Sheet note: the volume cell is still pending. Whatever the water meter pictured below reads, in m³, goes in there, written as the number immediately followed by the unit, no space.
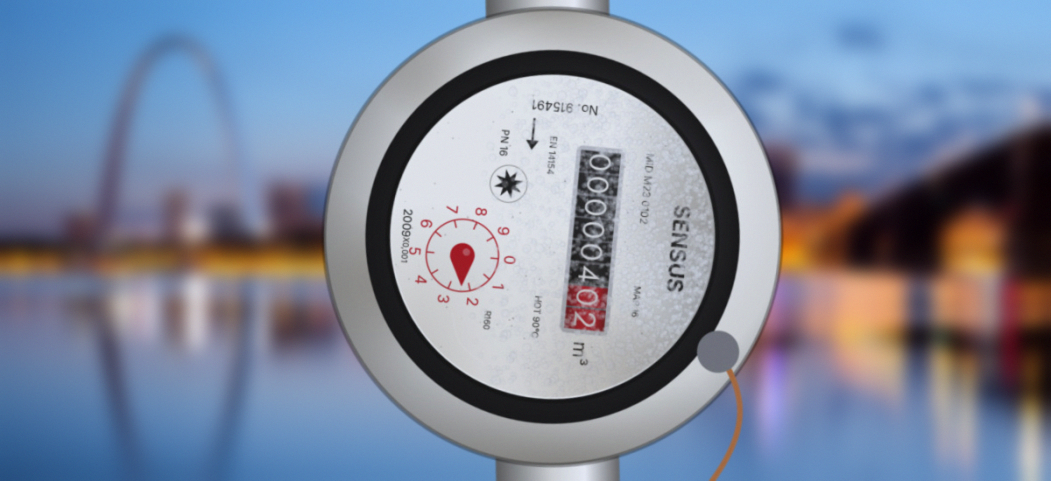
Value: 4.022m³
